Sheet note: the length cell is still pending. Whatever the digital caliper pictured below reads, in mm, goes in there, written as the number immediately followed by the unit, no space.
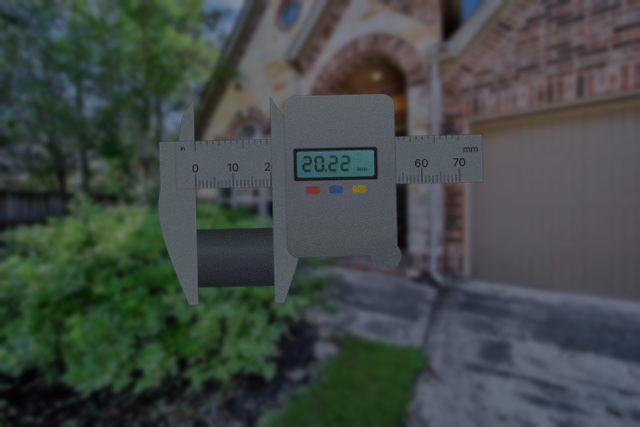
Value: 20.22mm
